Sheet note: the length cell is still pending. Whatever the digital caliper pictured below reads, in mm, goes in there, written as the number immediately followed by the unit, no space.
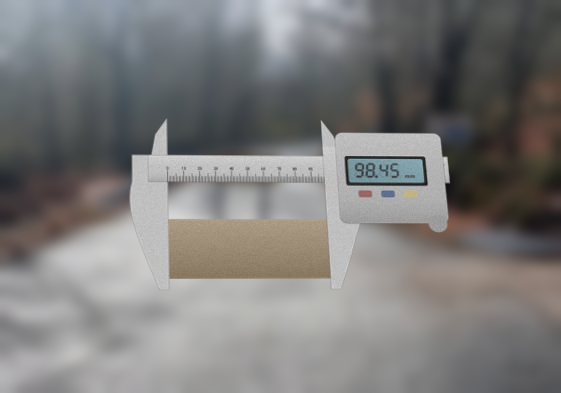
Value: 98.45mm
